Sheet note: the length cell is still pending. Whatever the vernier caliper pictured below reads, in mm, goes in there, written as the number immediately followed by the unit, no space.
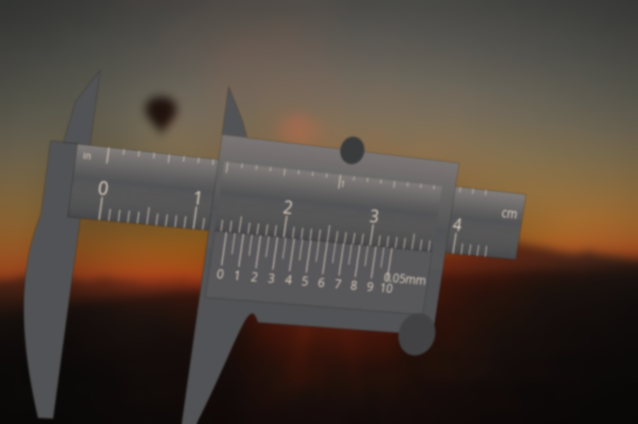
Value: 13.6mm
